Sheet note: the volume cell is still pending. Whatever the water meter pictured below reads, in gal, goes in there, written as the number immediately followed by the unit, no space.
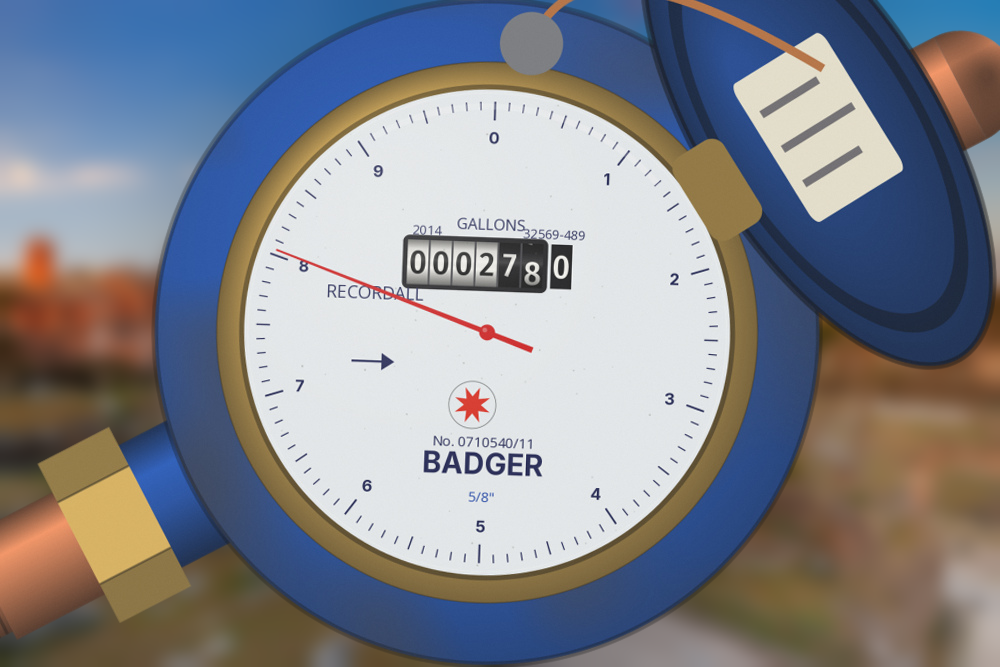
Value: 2778.0gal
